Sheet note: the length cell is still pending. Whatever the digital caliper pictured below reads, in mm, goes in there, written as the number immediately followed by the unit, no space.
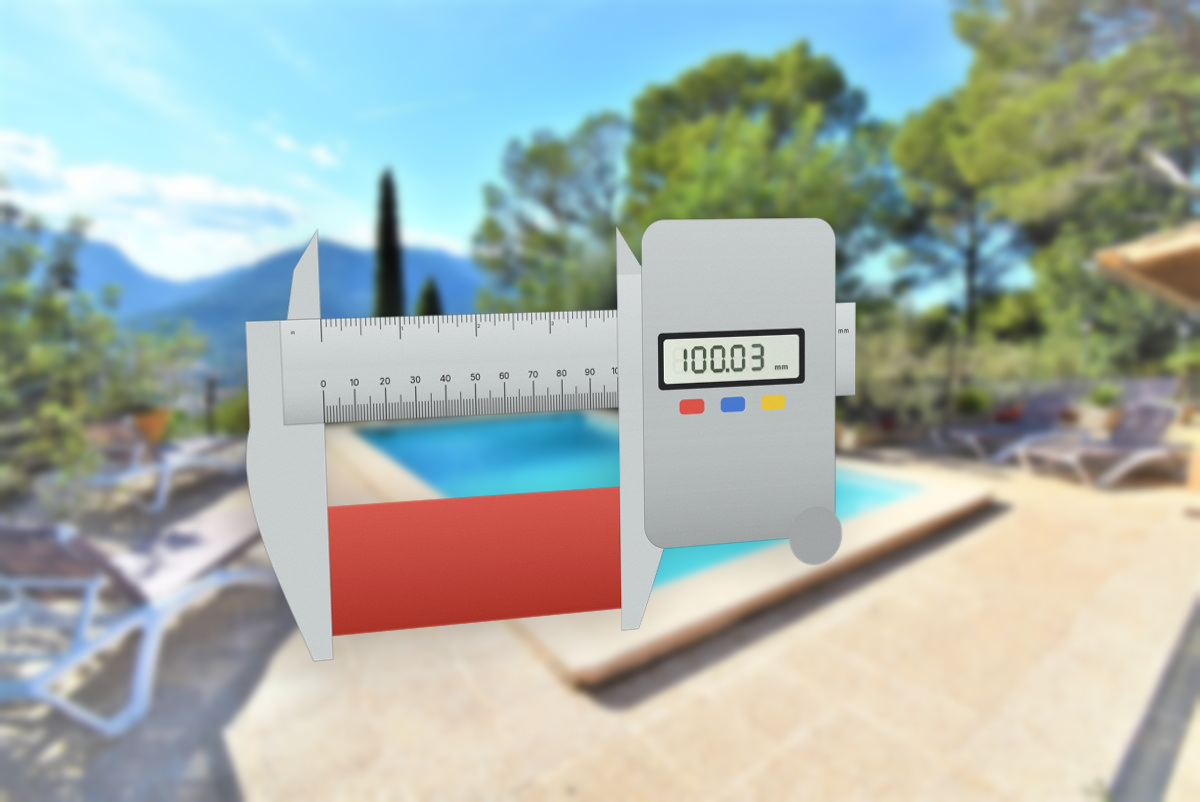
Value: 100.03mm
